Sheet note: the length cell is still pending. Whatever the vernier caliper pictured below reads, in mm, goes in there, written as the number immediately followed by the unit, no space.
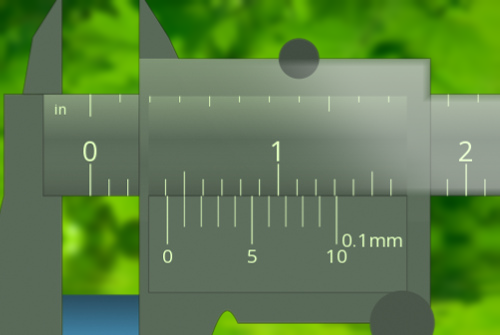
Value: 4.1mm
